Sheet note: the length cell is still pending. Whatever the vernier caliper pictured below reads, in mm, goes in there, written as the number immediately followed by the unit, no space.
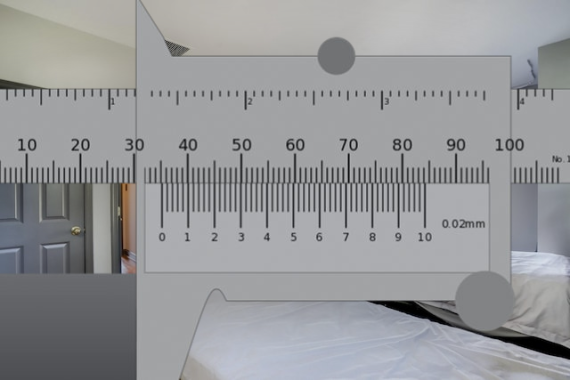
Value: 35.2mm
